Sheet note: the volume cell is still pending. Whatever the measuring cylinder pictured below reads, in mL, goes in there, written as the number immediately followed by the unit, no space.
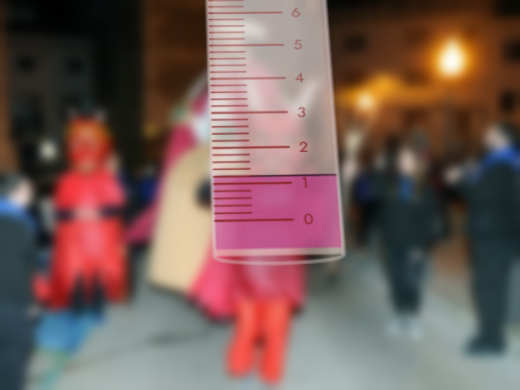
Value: 1.2mL
